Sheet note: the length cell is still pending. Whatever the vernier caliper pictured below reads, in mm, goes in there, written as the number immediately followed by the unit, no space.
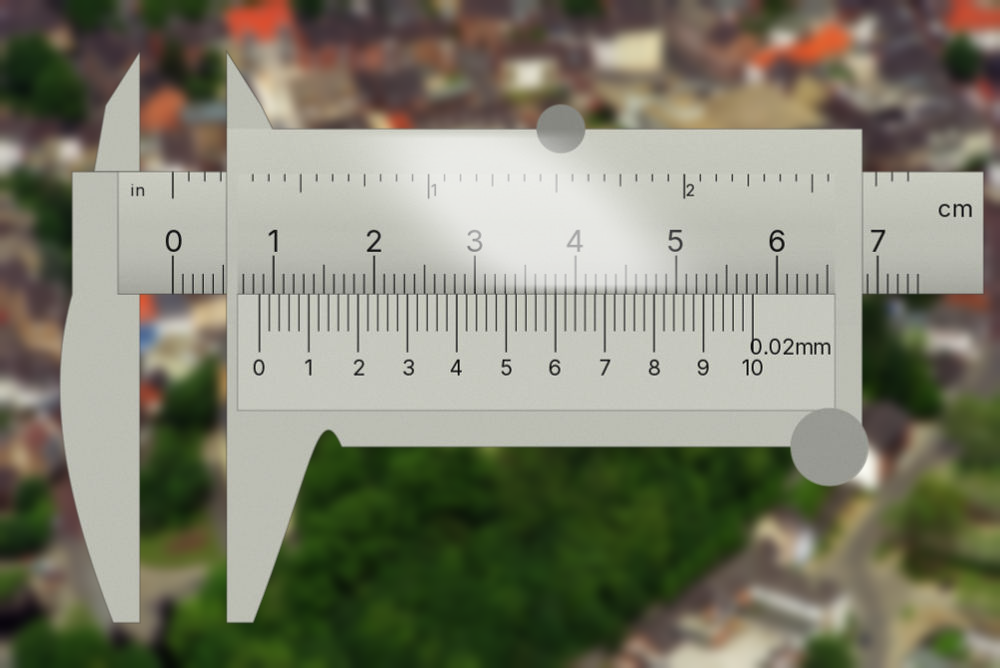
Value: 8.6mm
